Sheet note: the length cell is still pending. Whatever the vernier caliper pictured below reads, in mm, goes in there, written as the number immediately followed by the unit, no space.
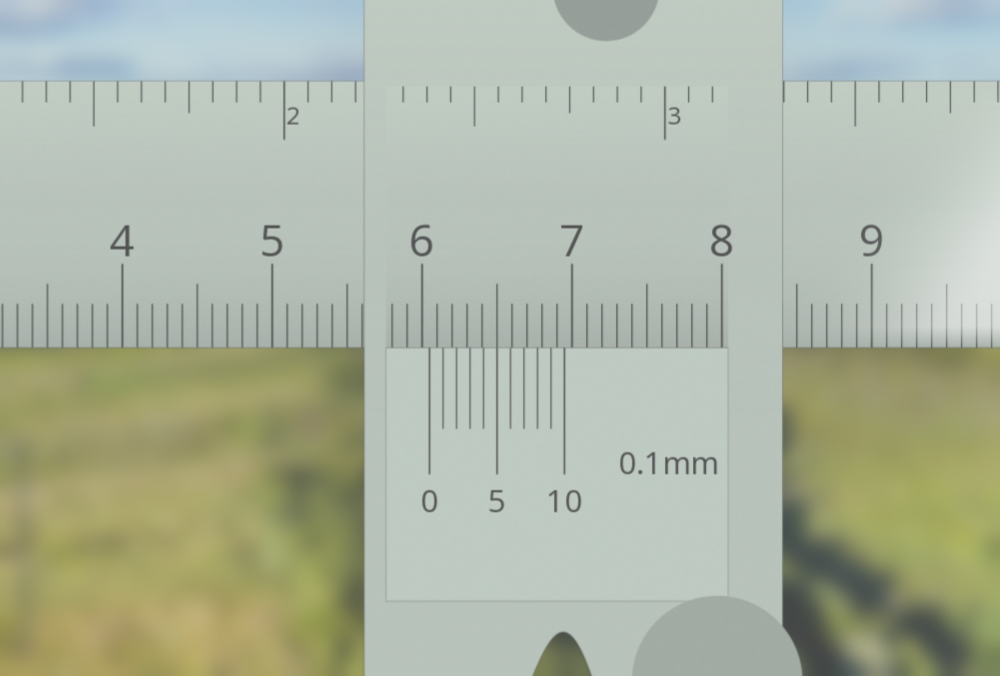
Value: 60.5mm
